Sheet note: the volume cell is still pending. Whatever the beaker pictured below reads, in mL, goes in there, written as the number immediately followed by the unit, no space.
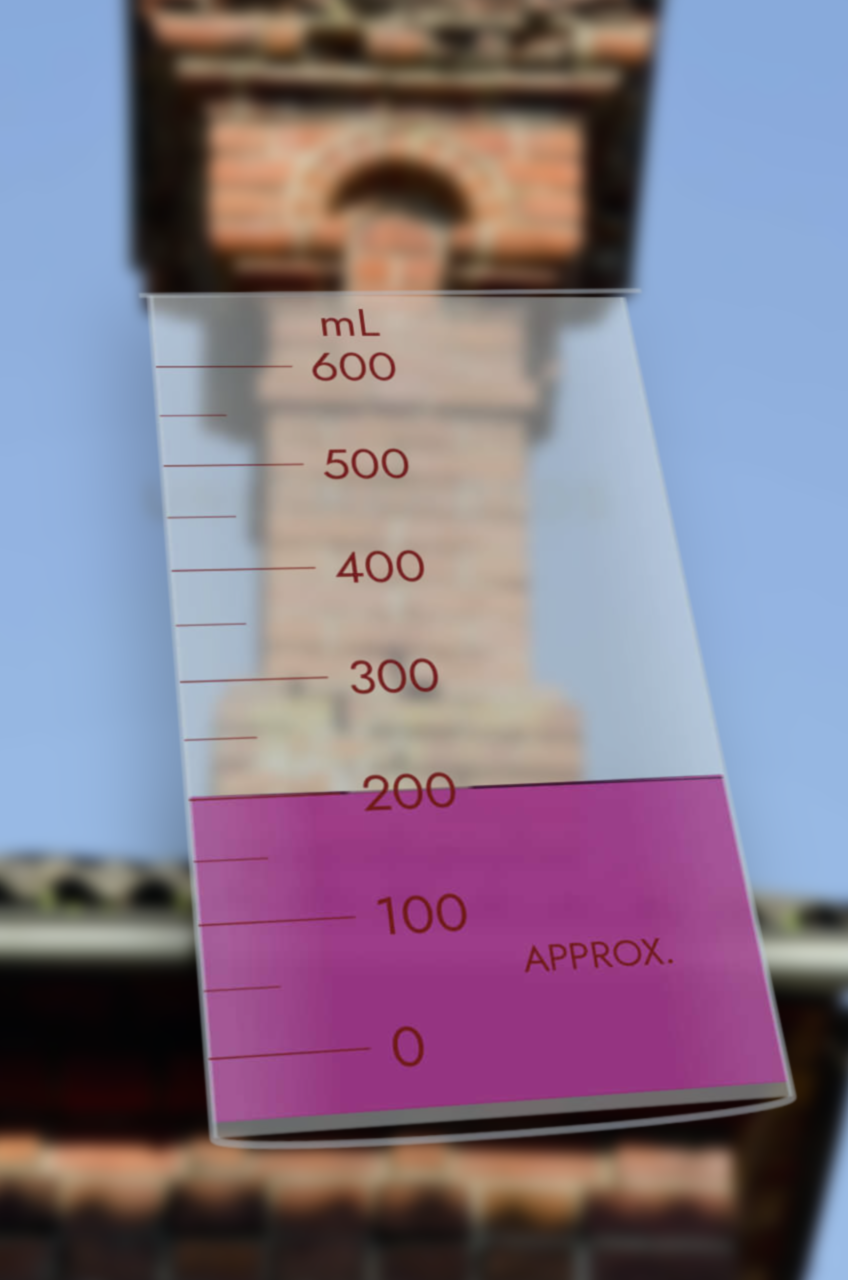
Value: 200mL
